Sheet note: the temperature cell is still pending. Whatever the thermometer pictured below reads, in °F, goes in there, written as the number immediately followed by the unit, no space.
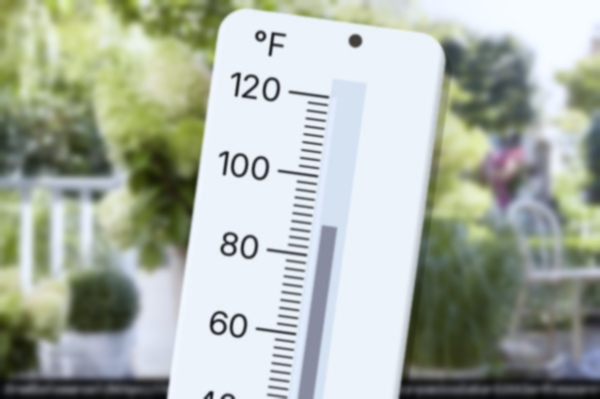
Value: 88°F
